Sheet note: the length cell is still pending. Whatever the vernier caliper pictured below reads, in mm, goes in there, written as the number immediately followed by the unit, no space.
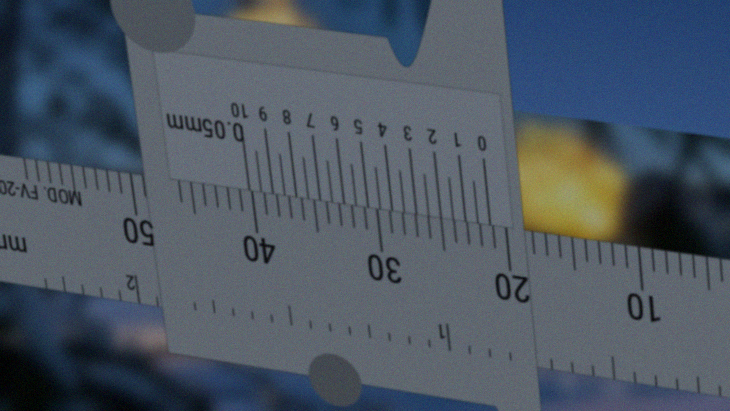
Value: 21.2mm
